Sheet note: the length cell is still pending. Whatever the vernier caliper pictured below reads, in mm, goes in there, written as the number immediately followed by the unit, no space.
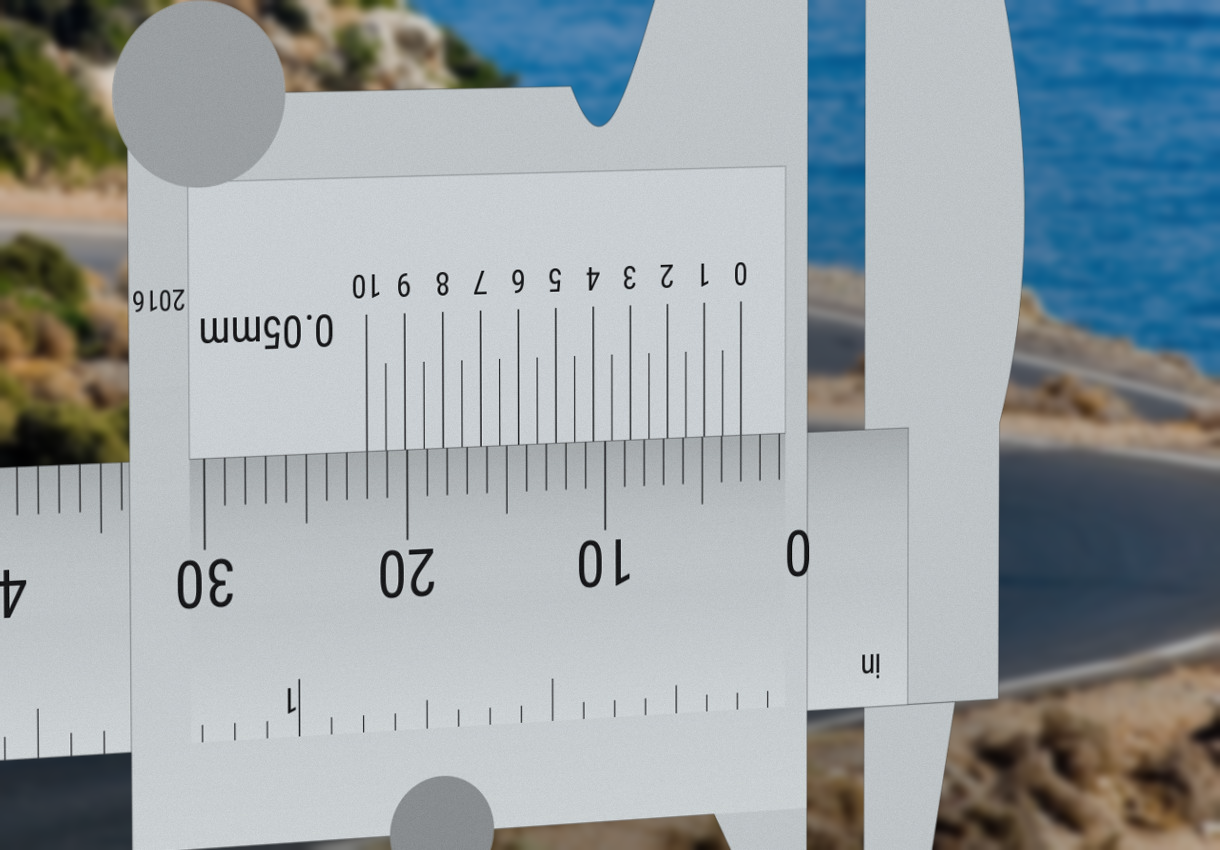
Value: 3.0mm
